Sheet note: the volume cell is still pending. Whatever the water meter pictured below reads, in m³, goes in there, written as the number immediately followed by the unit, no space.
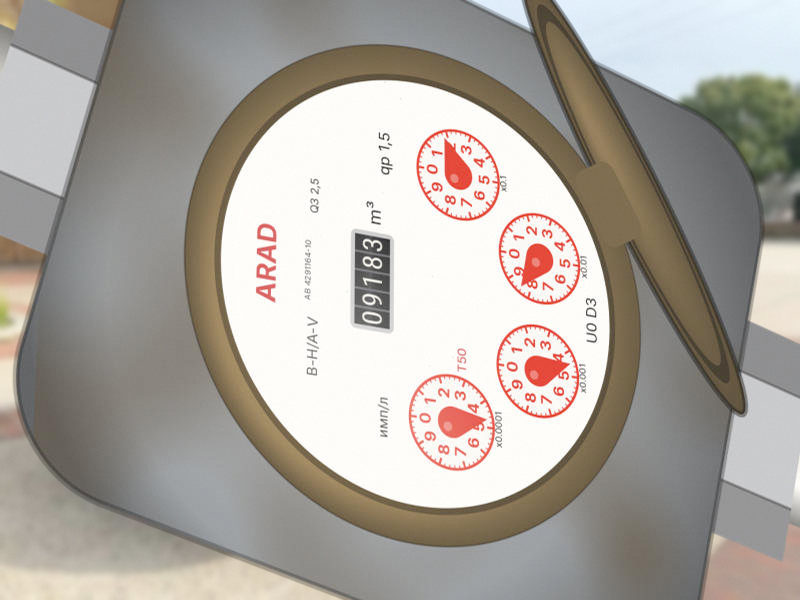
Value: 9183.1844m³
